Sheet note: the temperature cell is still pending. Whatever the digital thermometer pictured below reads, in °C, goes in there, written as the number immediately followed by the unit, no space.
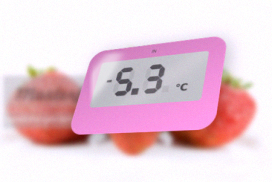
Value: -5.3°C
